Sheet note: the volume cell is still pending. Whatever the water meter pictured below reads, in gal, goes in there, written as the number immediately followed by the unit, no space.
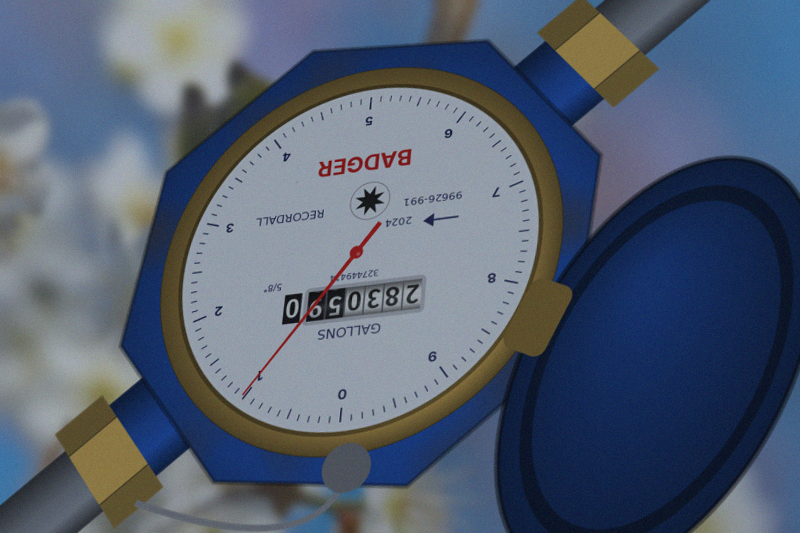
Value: 2830591.0gal
